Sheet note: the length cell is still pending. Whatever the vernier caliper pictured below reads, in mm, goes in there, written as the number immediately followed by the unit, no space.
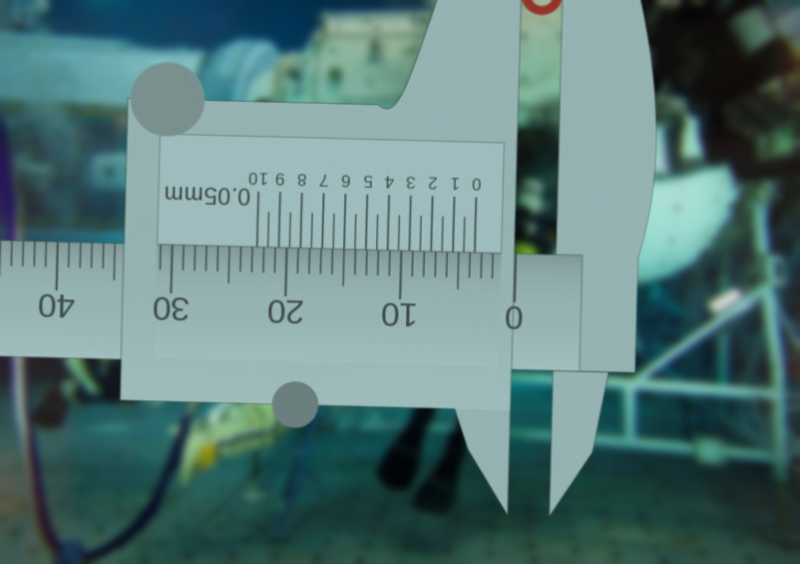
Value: 3.6mm
